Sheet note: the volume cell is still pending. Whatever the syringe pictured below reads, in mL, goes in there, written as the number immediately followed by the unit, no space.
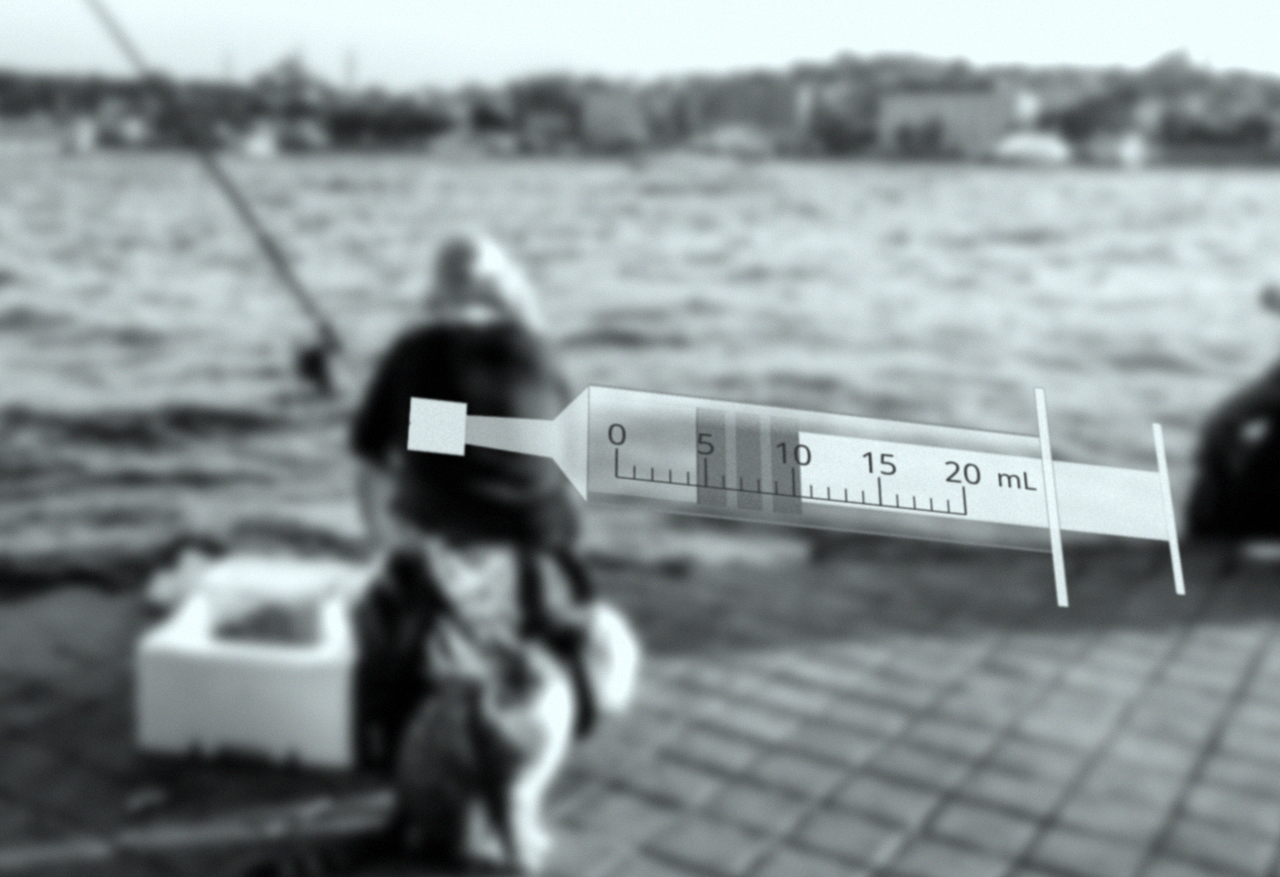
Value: 4.5mL
